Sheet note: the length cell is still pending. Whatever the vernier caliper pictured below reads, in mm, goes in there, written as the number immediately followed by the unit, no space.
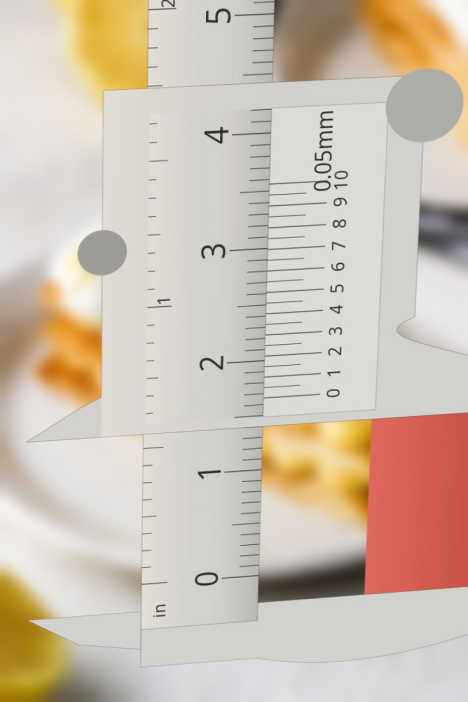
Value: 16.6mm
